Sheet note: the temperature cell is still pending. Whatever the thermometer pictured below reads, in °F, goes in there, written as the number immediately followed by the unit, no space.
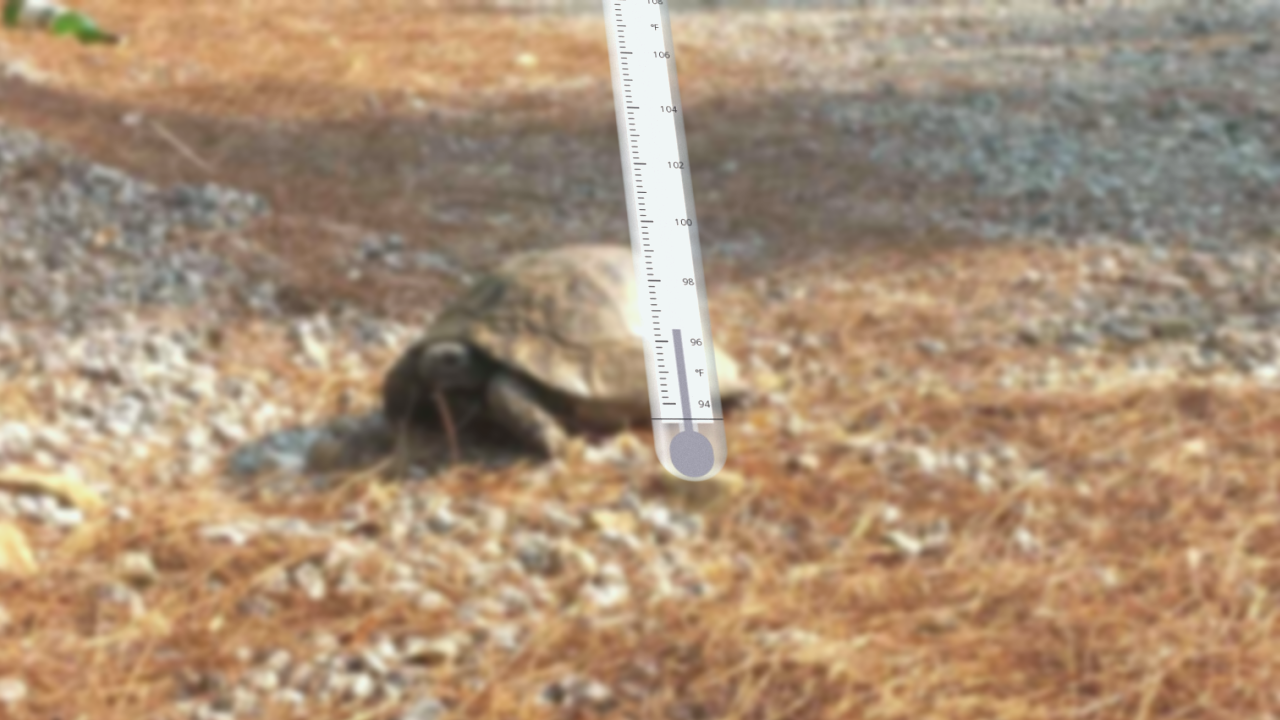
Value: 96.4°F
